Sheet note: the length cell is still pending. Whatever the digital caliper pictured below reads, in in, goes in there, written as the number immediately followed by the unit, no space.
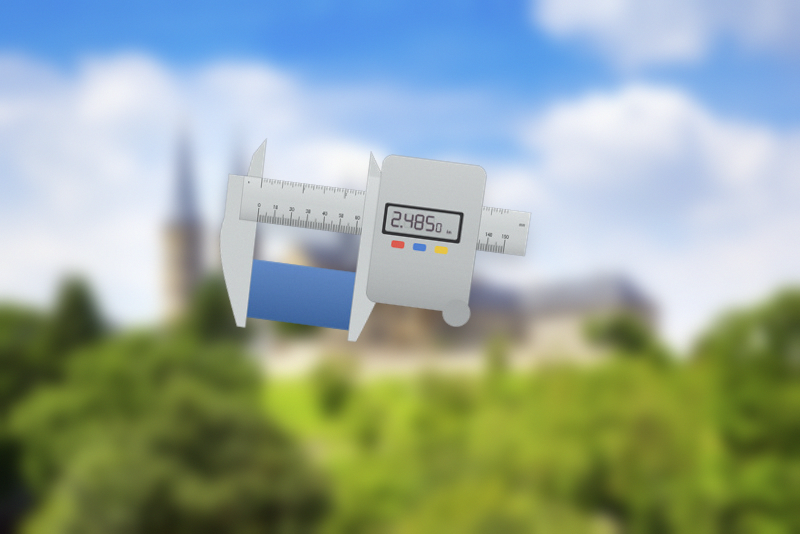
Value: 2.4850in
